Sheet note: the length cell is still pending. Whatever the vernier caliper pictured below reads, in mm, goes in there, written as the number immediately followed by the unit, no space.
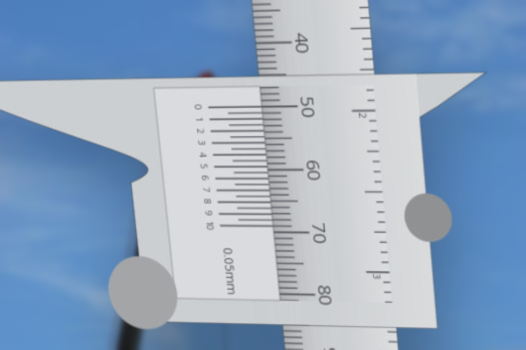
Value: 50.0mm
